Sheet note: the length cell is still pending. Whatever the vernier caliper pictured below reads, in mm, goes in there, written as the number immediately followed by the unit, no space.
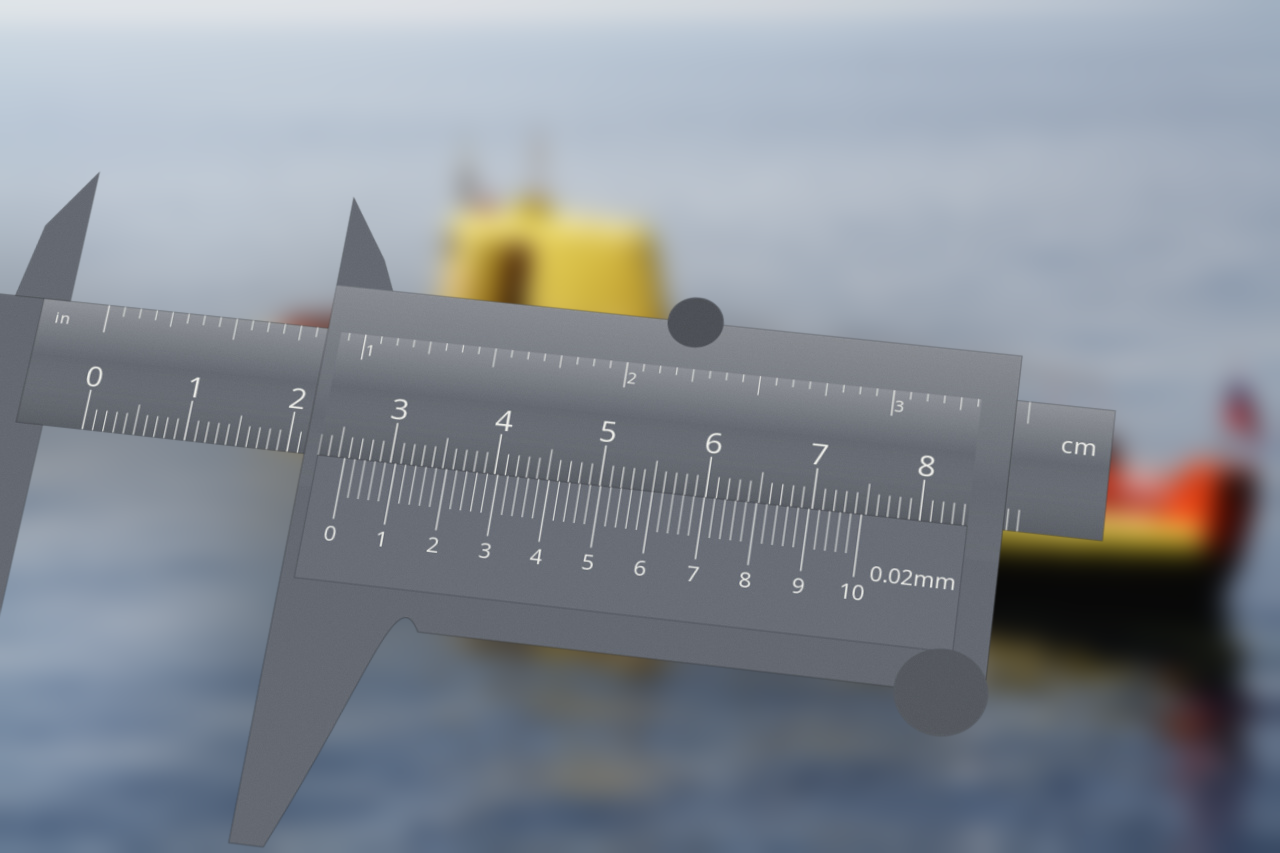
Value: 25.6mm
